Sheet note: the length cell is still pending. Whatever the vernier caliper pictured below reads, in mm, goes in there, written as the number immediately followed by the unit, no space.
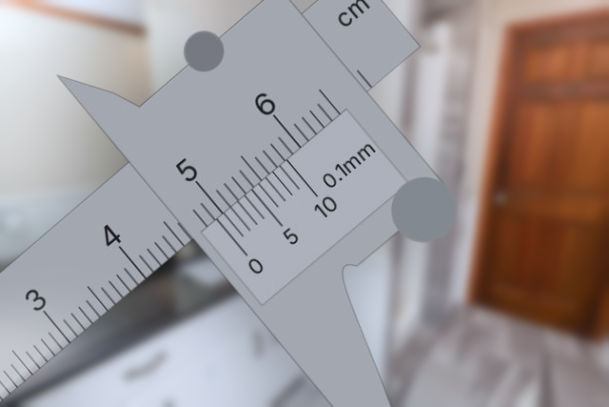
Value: 49.2mm
